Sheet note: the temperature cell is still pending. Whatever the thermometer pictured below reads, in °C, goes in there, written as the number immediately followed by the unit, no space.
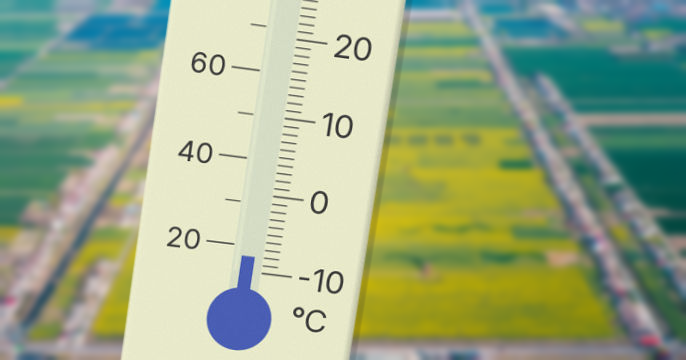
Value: -8°C
